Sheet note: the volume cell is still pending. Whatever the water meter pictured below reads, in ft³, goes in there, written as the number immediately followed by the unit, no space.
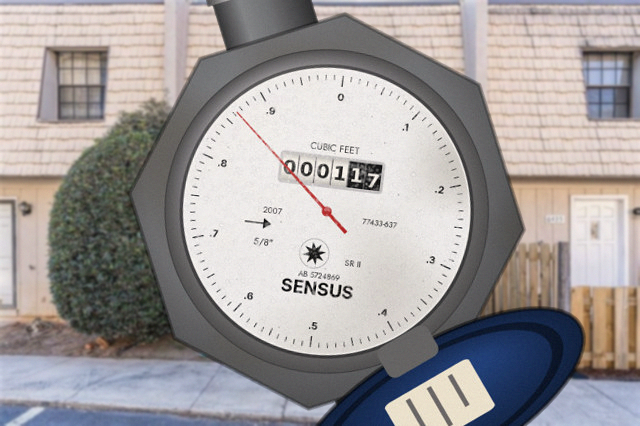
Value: 116.86ft³
